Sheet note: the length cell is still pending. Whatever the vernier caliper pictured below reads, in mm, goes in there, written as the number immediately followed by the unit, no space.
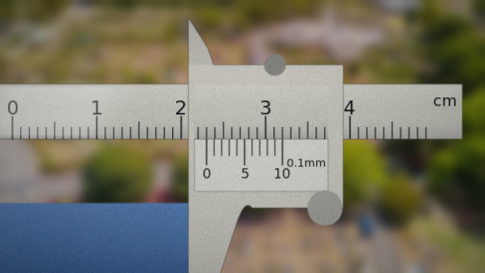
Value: 23.0mm
